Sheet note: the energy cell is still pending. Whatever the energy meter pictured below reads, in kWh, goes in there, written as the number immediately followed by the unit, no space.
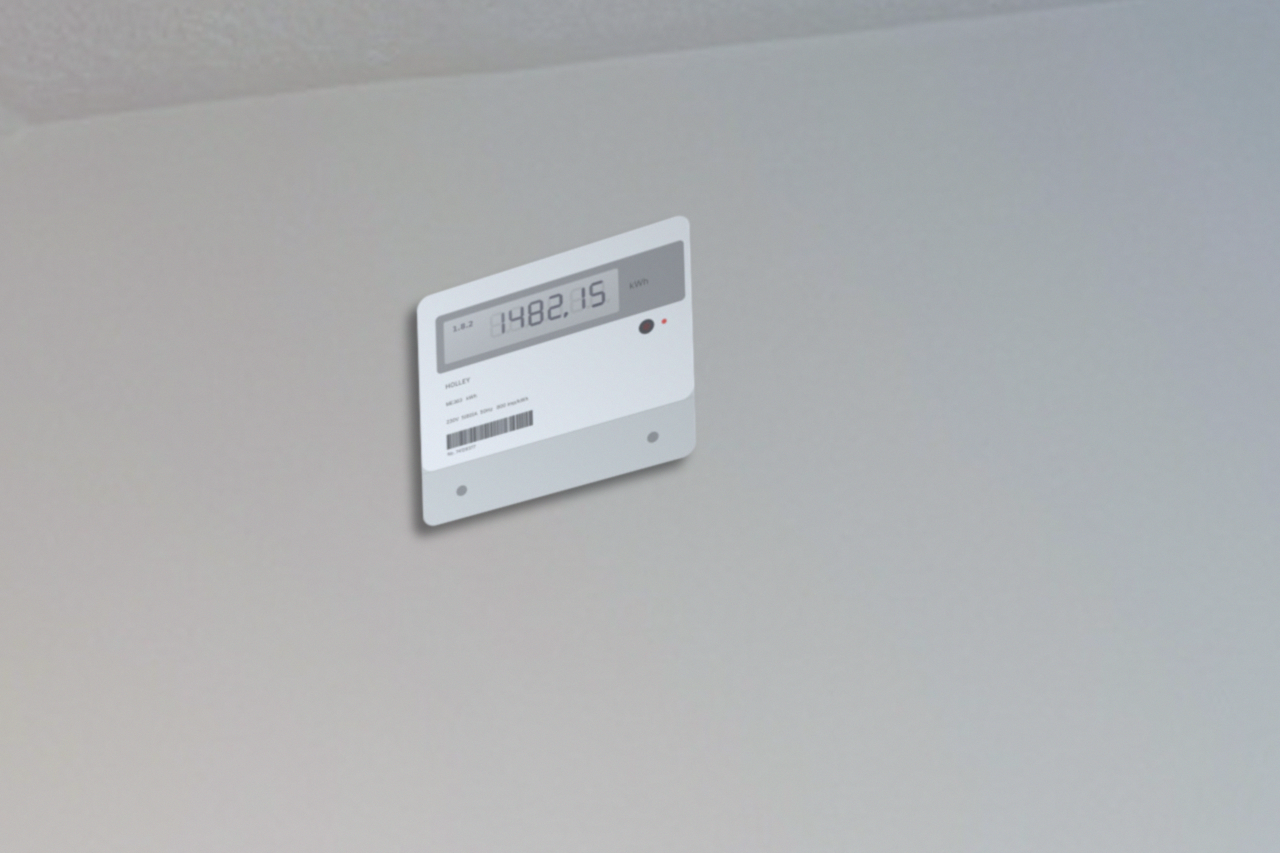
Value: 1482.15kWh
